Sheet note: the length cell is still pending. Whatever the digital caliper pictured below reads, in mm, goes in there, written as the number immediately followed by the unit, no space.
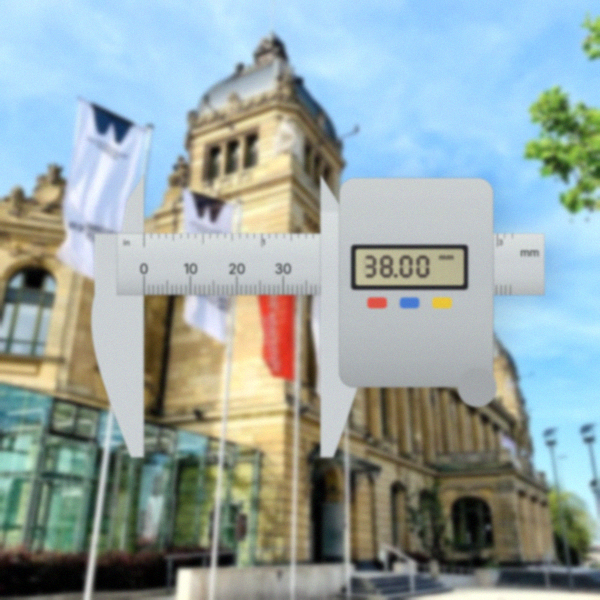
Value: 38.00mm
